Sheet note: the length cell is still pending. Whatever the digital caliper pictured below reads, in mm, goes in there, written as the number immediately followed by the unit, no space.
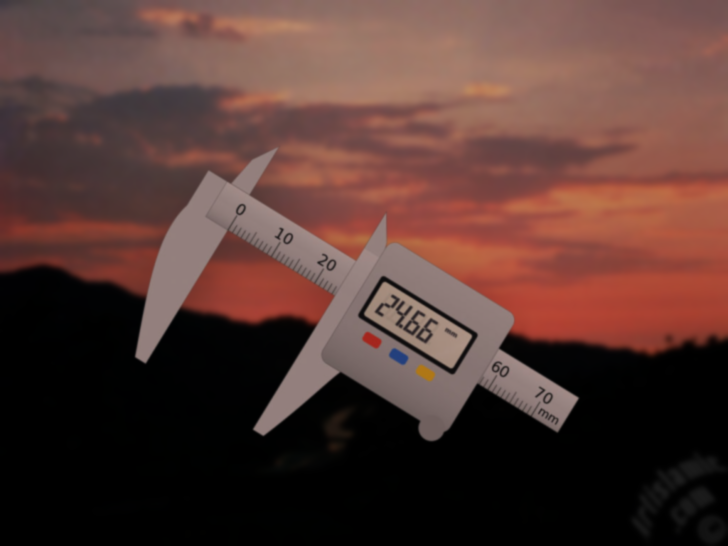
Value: 24.66mm
